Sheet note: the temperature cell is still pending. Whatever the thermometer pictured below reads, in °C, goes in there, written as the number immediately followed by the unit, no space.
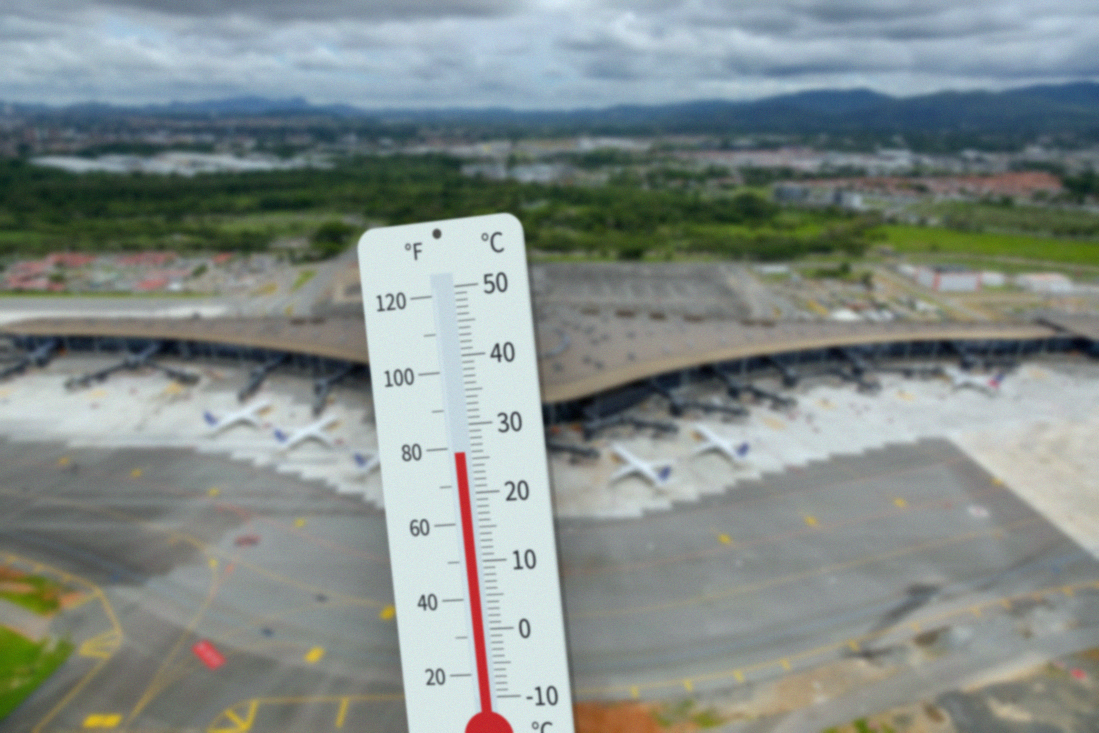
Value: 26°C
